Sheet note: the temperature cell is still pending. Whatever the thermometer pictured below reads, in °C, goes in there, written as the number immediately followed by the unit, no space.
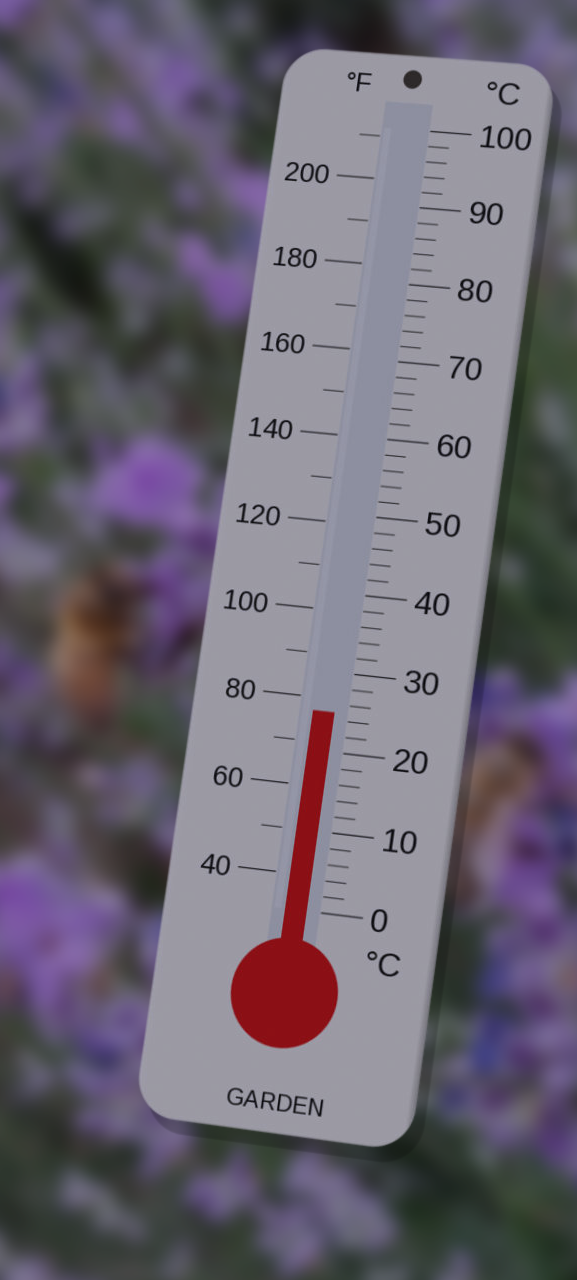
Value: 25°C
